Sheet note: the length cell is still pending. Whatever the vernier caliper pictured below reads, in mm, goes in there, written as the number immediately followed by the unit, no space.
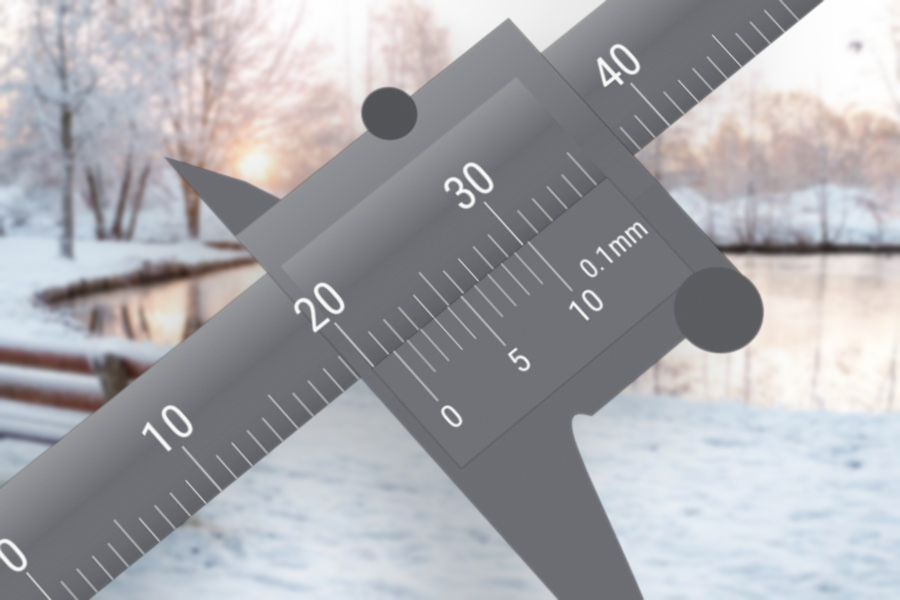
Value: 21.3mm
